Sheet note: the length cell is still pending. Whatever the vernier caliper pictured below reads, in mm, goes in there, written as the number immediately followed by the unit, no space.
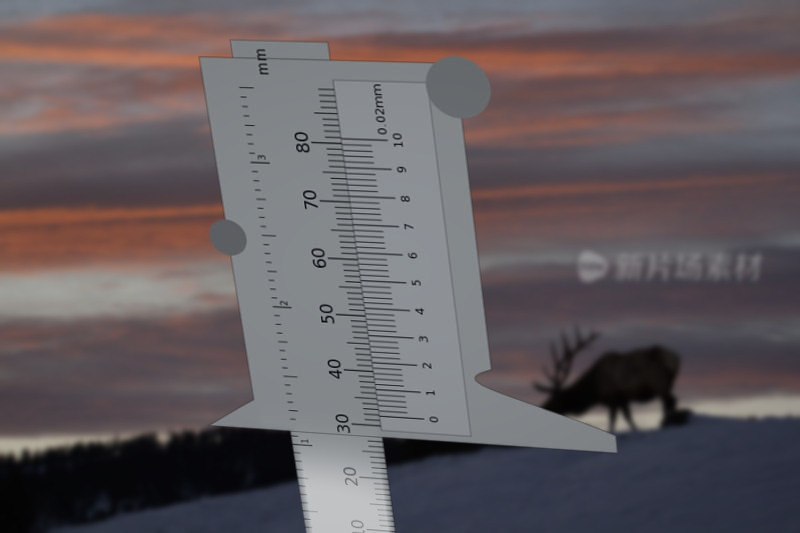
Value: 31.8mm
